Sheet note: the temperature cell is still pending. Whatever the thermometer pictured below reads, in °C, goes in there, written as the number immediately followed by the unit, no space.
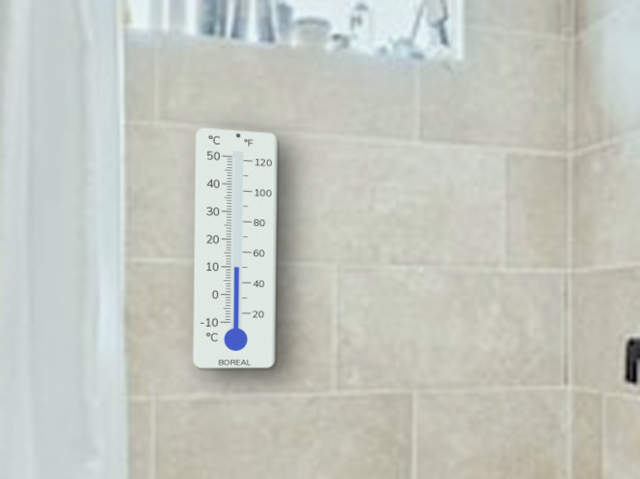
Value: 10°C
